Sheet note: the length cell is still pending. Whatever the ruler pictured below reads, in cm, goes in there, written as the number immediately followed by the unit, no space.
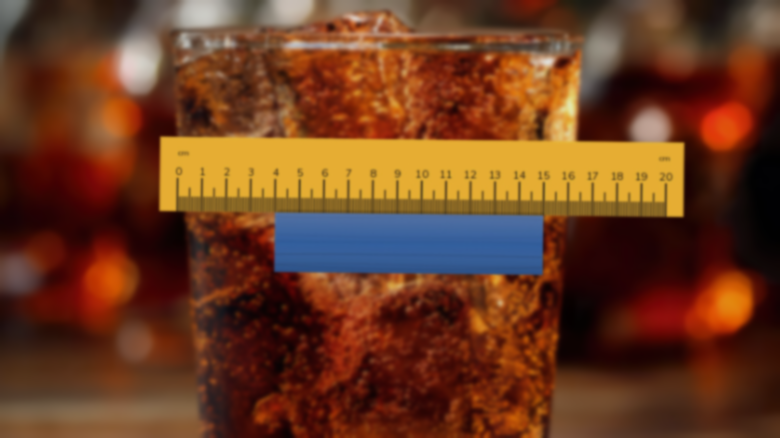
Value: 11cm
